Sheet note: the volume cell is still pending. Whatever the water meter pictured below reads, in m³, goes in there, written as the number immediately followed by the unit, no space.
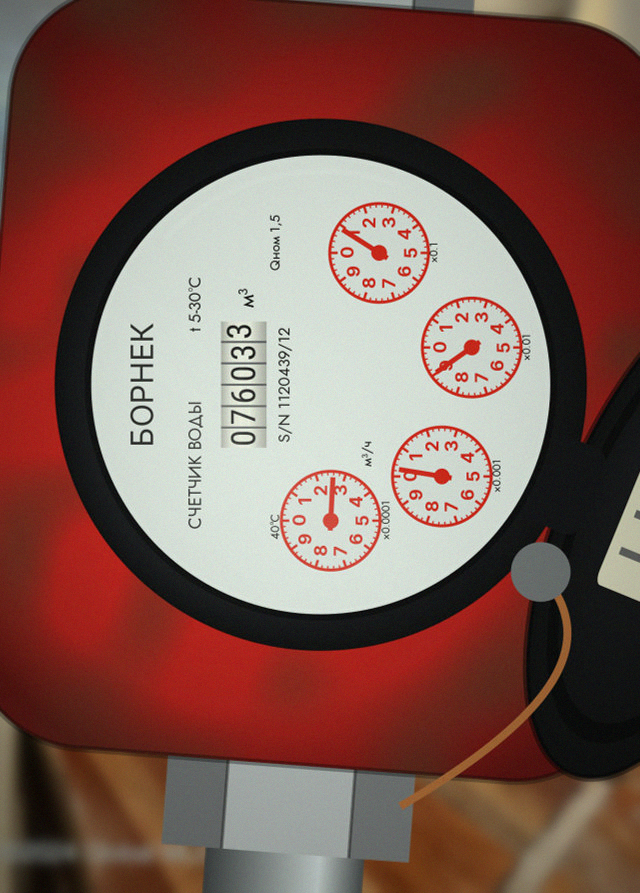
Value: 76033.0902m³
